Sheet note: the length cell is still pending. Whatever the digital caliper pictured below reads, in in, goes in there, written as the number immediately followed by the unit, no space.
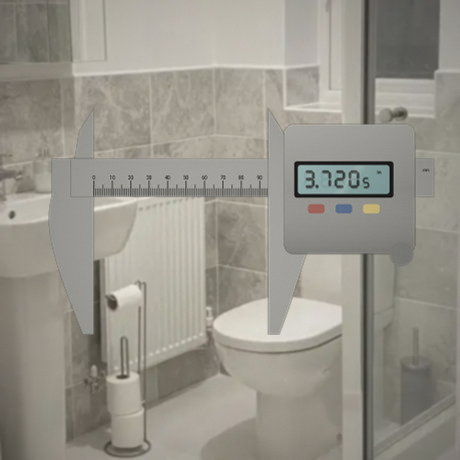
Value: 3.7205in
